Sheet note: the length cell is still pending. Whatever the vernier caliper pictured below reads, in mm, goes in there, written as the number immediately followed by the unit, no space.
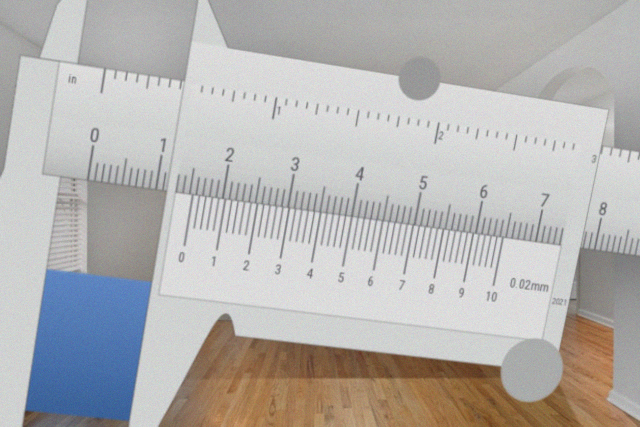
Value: 15.5mm
